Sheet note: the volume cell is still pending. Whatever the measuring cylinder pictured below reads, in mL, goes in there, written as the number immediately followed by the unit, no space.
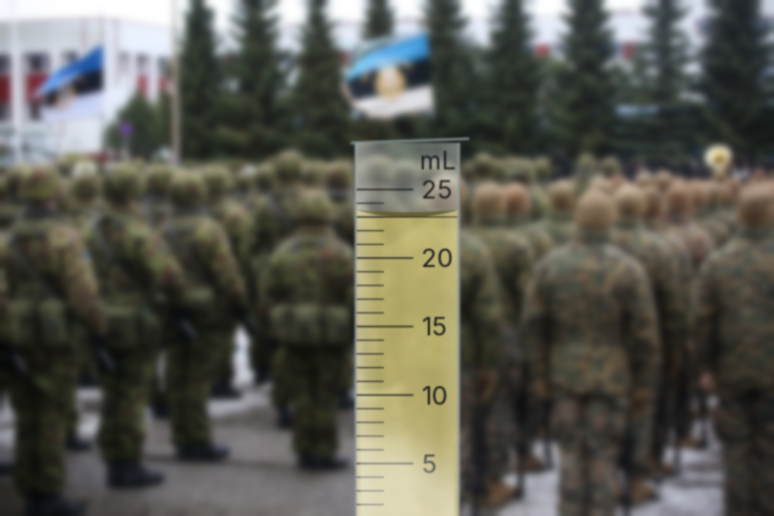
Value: 23mL
